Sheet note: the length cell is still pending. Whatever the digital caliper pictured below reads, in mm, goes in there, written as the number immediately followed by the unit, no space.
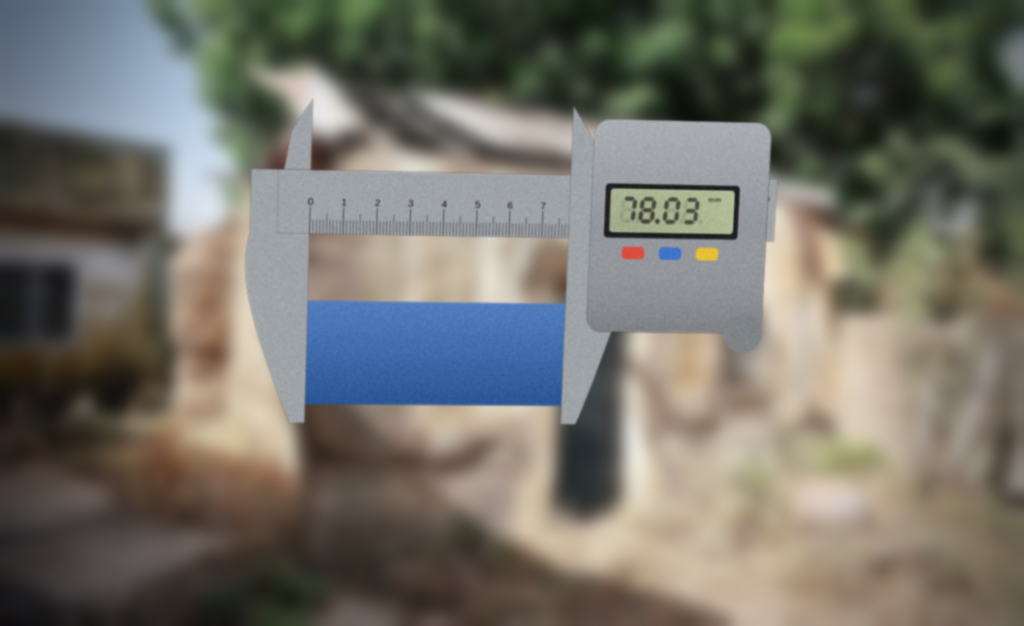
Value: 78.03mm
